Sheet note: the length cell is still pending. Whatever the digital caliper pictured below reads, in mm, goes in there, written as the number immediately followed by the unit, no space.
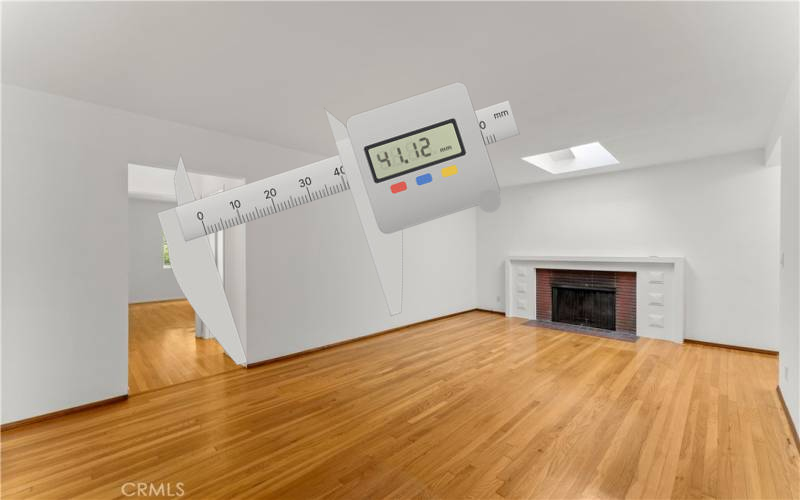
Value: 41.12mm
